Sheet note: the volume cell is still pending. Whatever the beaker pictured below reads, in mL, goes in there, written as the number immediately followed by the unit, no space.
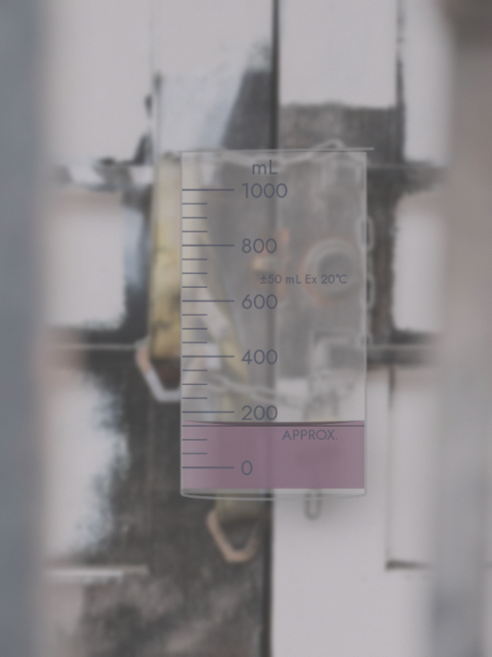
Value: 150mL
